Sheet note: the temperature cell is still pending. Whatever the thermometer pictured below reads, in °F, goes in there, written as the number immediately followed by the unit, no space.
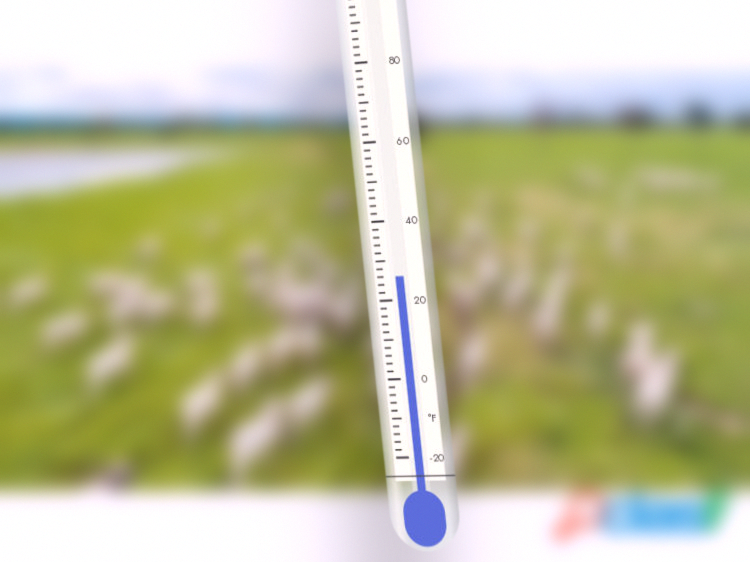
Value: 26°F
